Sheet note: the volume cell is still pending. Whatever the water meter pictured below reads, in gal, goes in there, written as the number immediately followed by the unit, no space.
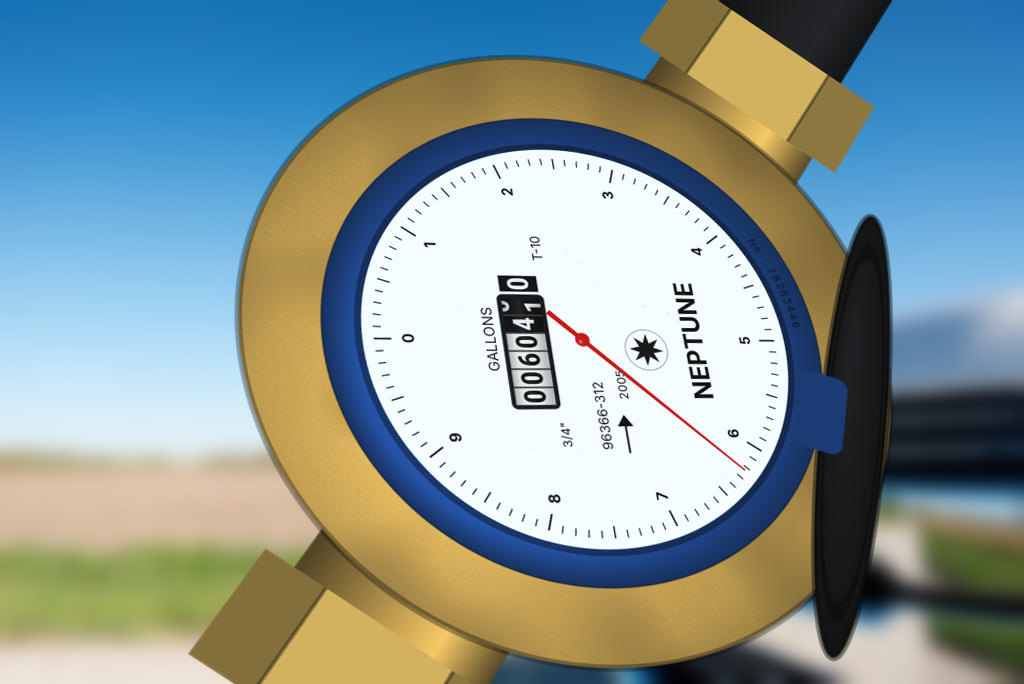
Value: 60406.2gal
